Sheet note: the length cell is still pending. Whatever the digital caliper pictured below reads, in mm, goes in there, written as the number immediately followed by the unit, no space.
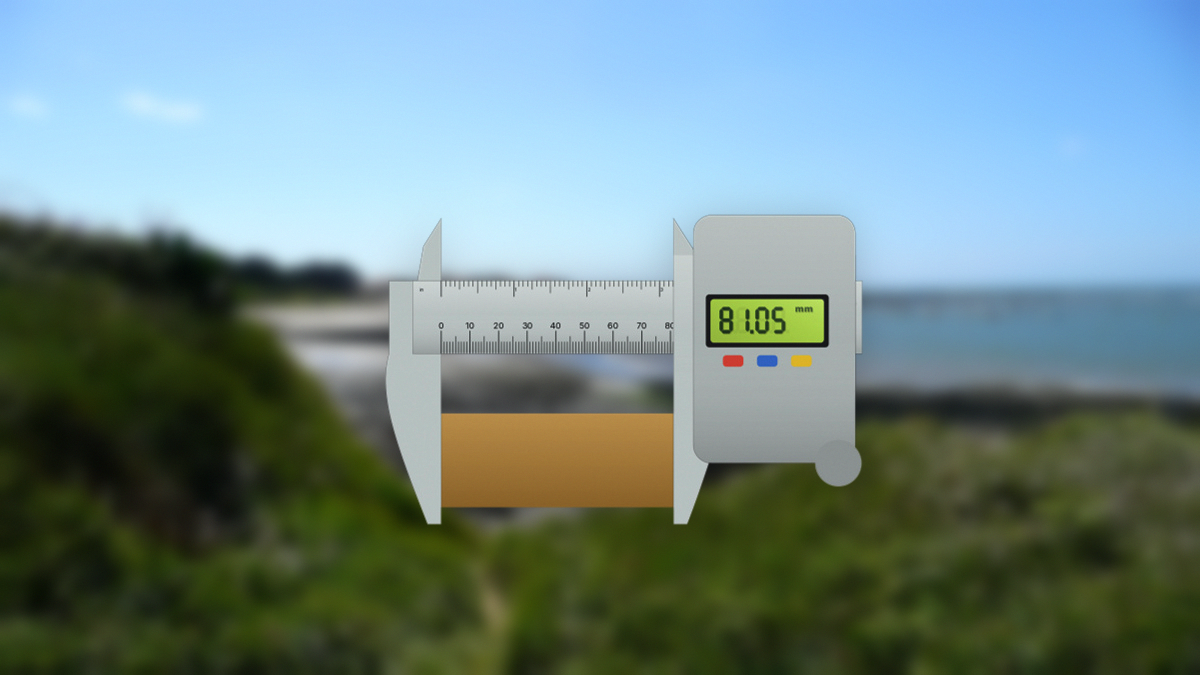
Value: 81.05mm
